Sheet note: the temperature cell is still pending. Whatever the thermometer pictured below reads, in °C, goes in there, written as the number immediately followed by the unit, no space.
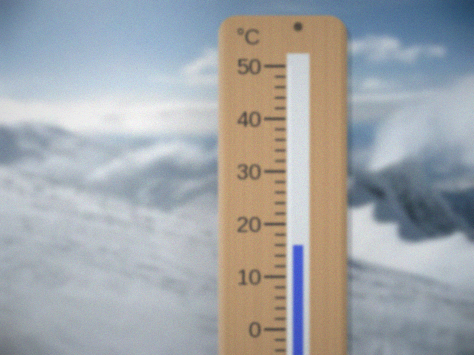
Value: 16°C
